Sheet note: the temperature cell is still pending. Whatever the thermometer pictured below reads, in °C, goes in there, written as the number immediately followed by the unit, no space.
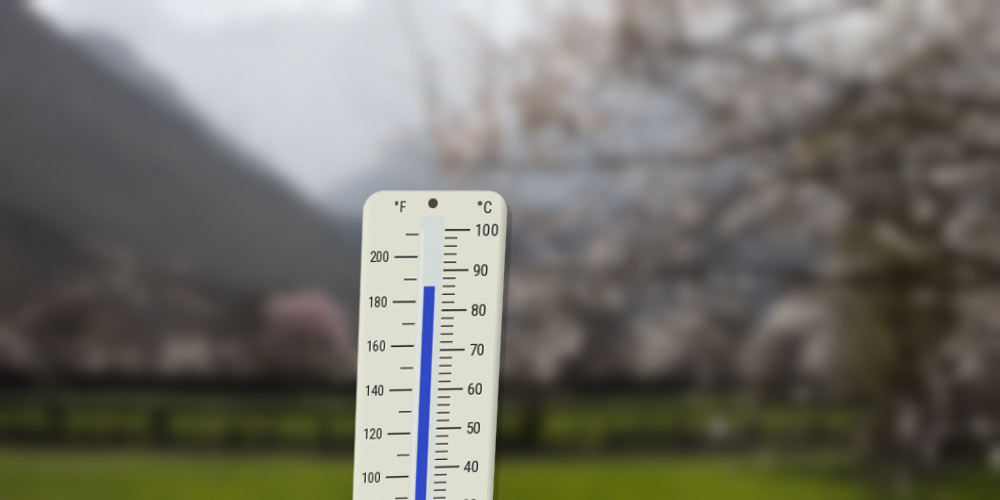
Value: 86°C
